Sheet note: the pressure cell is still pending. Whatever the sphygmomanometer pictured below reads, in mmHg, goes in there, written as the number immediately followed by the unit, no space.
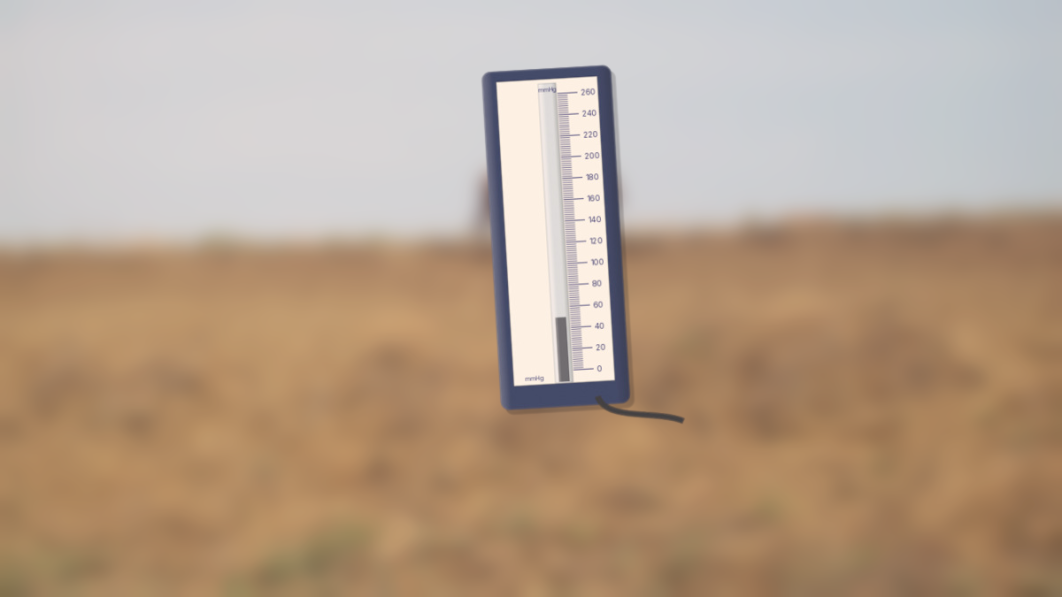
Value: 50mmHg
